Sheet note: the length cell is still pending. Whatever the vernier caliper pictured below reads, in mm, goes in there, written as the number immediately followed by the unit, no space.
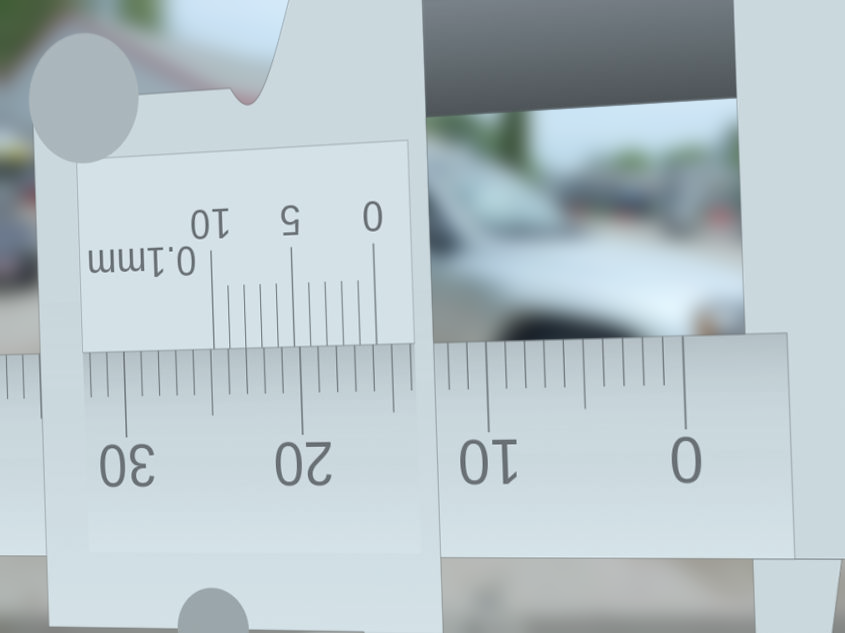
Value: 15.8mm
